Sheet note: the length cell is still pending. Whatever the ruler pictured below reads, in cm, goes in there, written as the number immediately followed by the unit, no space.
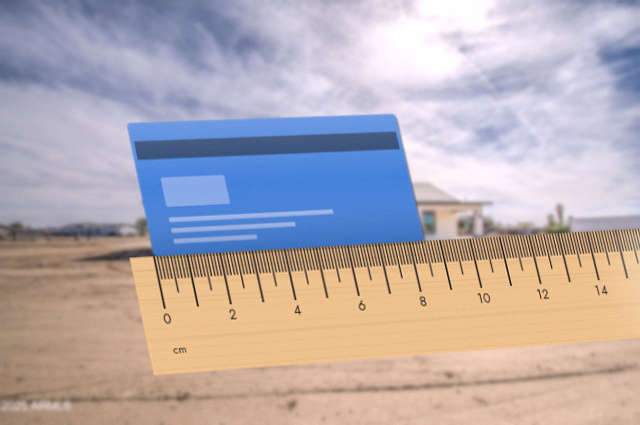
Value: 8.5cm
